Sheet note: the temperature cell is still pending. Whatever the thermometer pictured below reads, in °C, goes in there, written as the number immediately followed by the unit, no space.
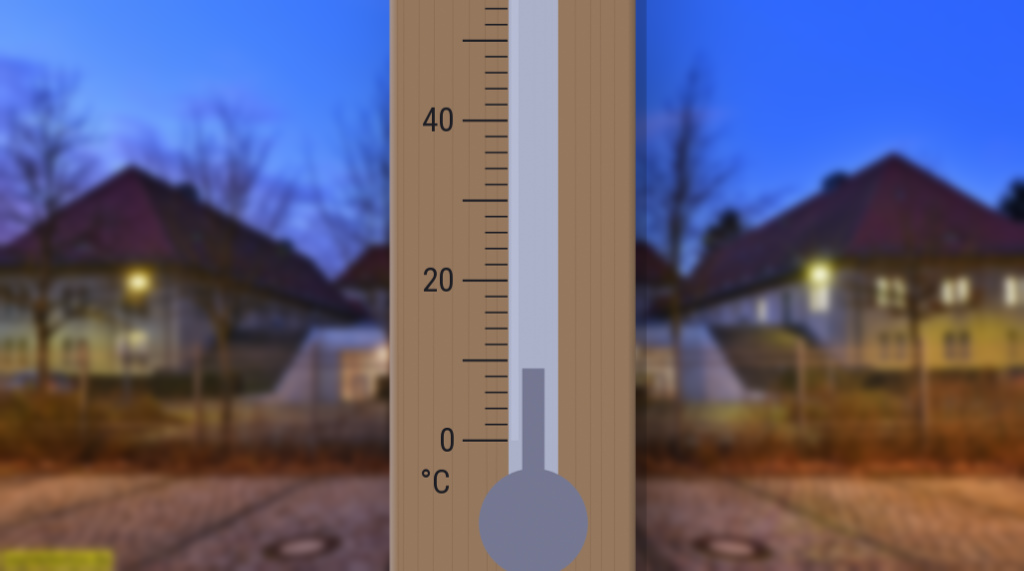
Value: 9°C
